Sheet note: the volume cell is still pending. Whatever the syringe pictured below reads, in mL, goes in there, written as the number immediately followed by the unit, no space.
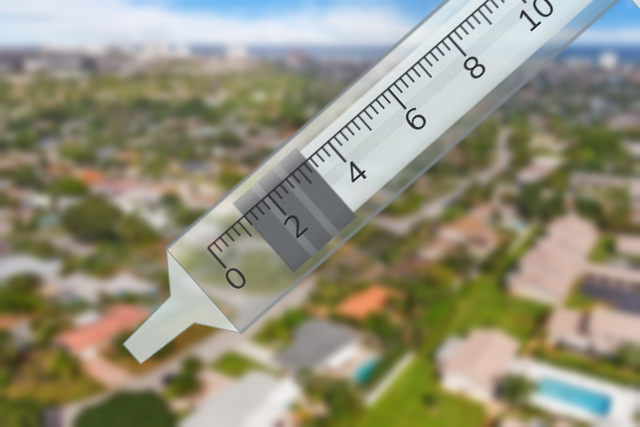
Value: 1.2mL
